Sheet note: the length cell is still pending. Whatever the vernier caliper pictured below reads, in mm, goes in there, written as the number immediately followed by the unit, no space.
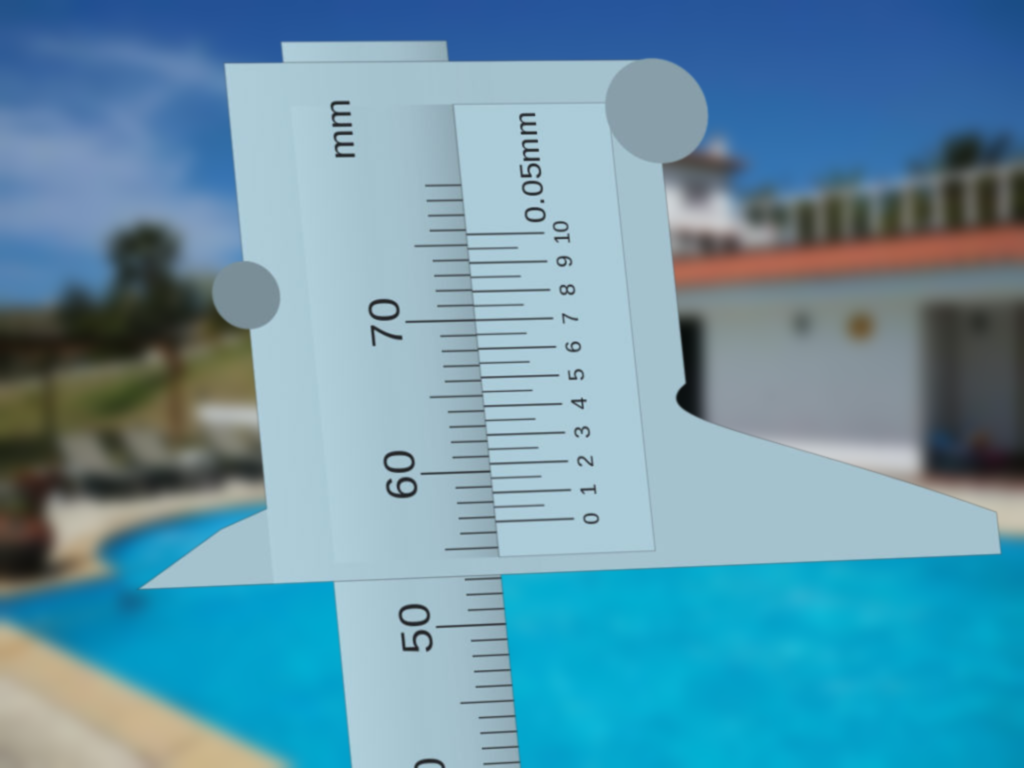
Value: 56.7mm
